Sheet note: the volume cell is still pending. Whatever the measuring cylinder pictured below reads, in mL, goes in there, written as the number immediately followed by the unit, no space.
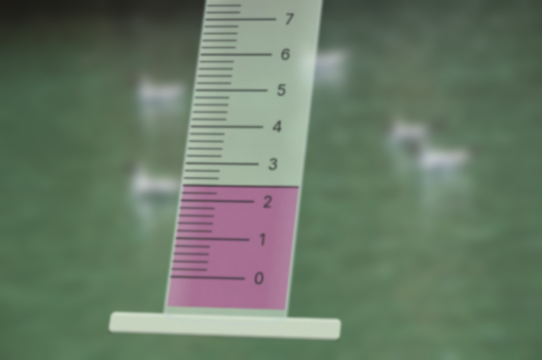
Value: 2.4mL
